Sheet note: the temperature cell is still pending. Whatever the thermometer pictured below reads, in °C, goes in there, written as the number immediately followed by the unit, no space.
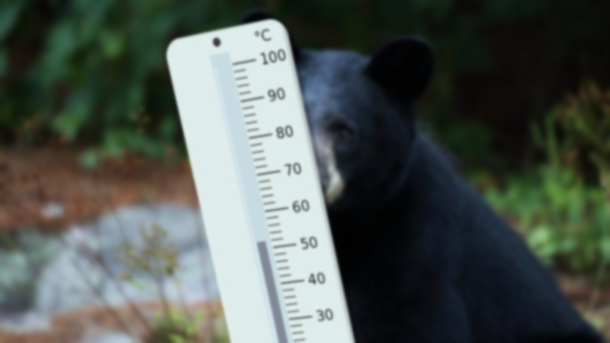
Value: 52°C
